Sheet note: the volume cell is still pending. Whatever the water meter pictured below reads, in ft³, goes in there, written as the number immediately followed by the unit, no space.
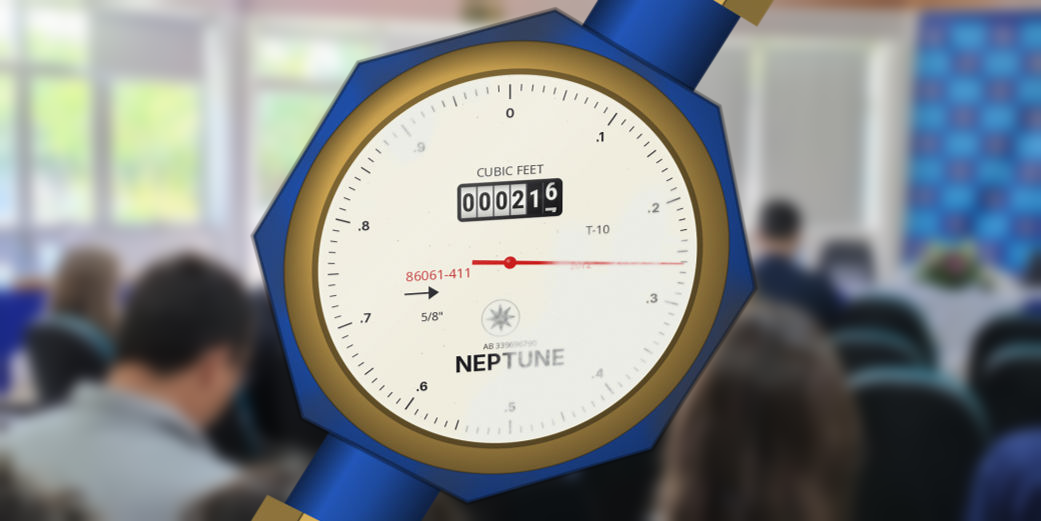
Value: 216.26ft³
